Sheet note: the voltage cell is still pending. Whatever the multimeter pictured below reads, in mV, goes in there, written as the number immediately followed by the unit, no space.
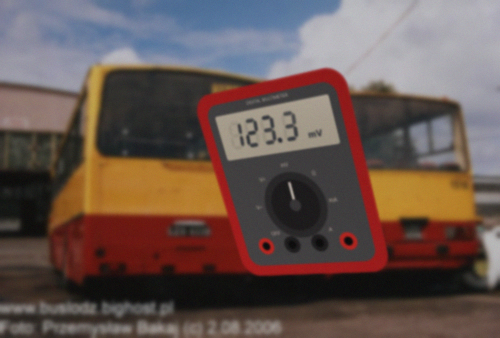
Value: 123.3mV
